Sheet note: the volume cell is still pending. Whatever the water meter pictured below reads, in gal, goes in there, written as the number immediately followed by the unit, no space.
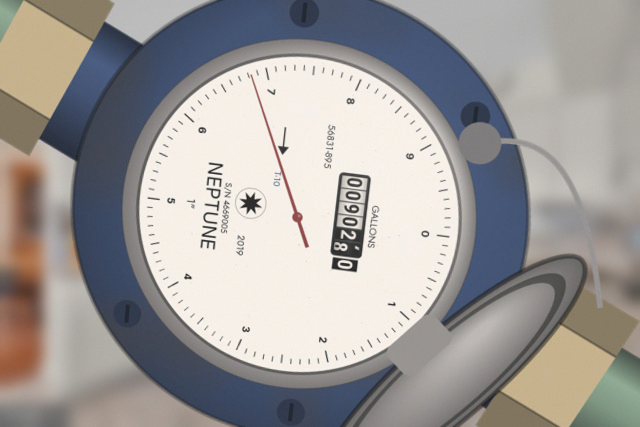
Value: 90276.8gal
